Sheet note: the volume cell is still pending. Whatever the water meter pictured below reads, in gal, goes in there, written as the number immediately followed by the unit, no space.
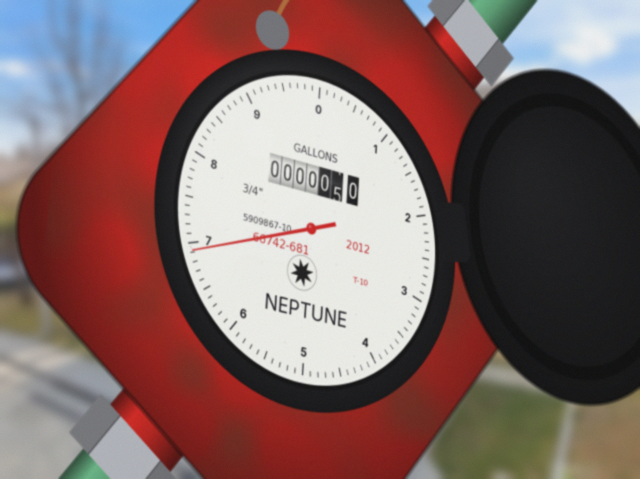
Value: 46.9gal
